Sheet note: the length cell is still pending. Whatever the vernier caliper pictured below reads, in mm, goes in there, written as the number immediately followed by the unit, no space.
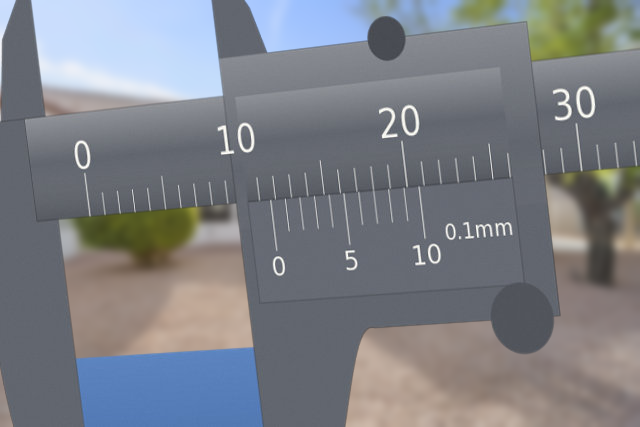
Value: 11.7mm
